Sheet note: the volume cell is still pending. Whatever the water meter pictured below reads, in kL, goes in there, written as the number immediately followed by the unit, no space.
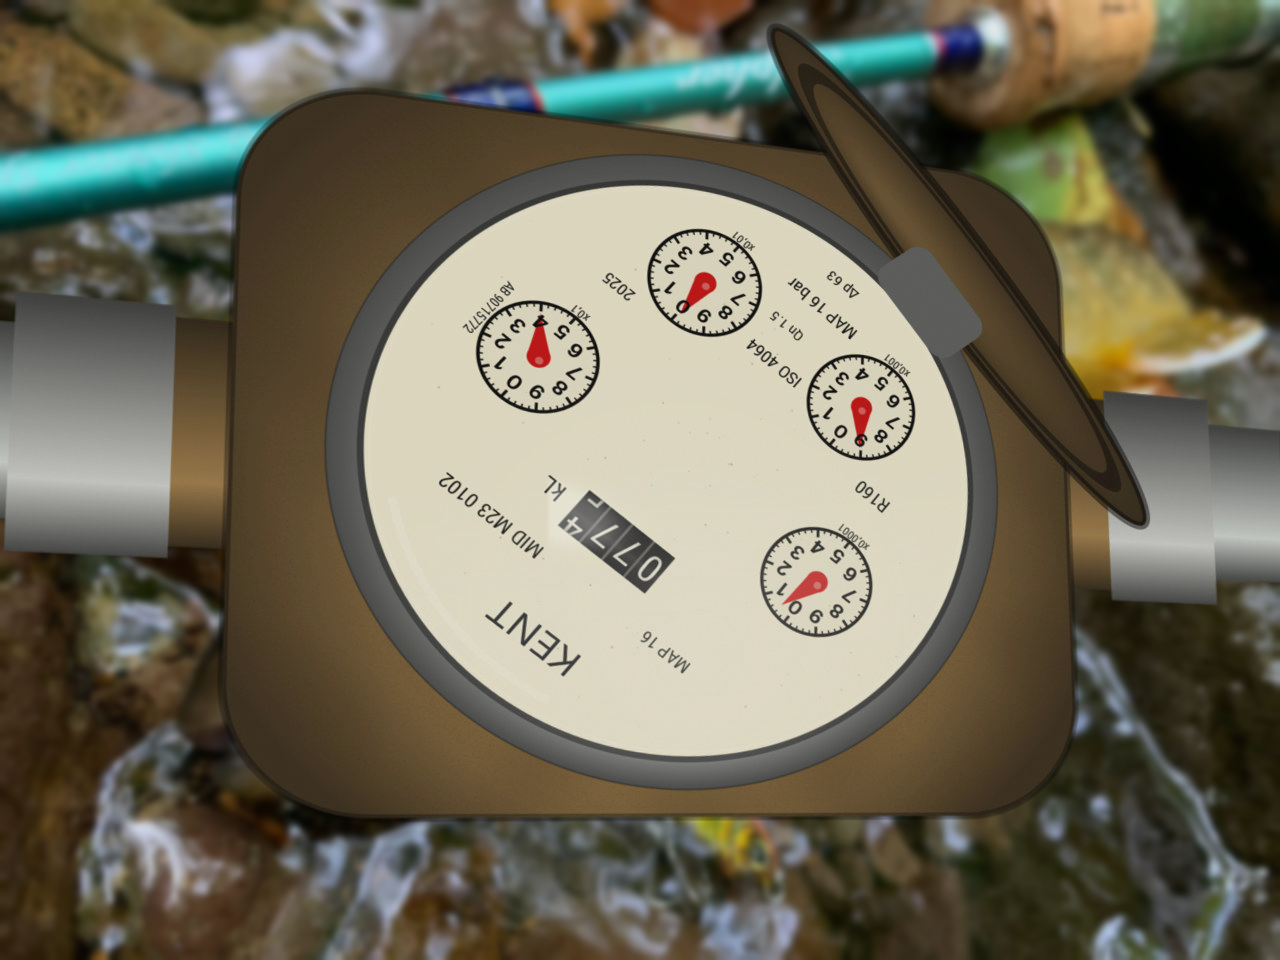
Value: 774.3990kL
